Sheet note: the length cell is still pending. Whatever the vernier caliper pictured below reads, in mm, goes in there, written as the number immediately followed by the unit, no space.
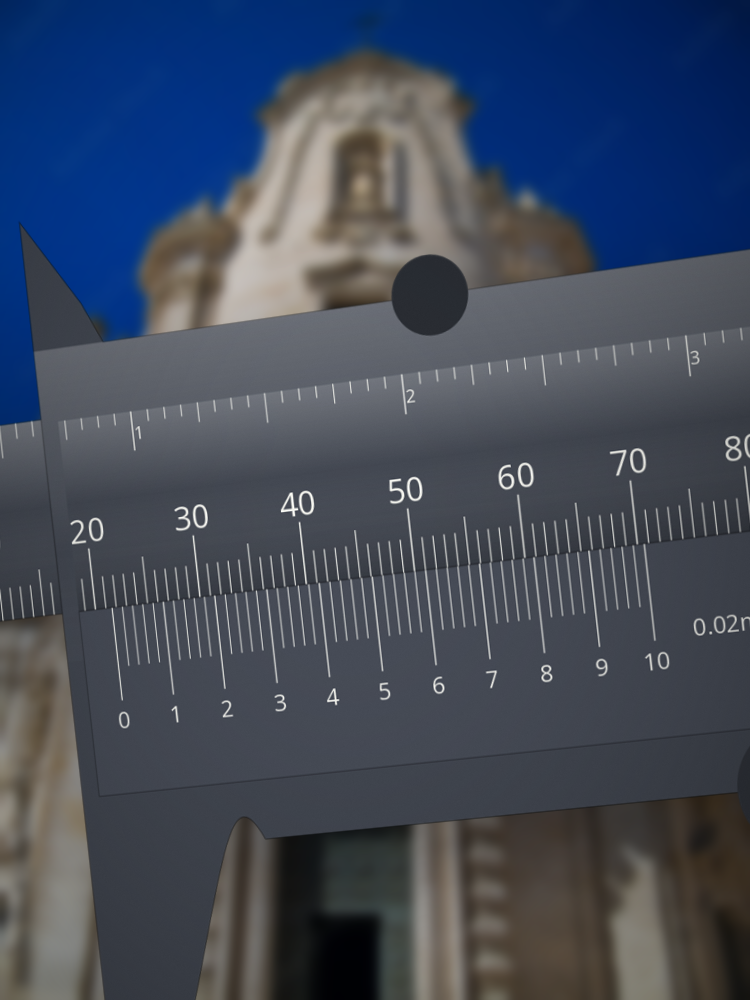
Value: 21.6mm
